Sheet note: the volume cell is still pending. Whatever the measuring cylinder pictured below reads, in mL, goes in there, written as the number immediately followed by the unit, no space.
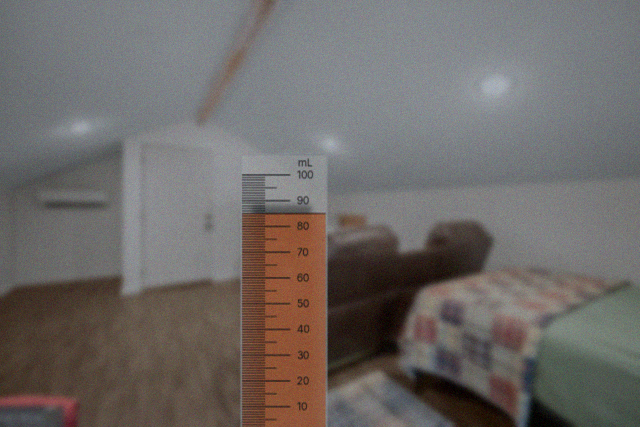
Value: 85mL
